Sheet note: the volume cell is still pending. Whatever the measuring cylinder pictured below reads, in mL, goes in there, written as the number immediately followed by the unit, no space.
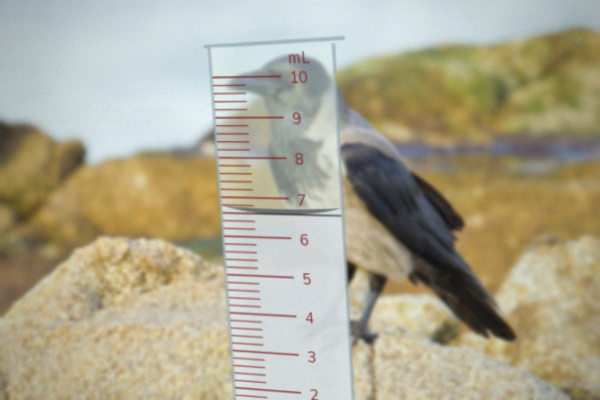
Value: 6.6mL
